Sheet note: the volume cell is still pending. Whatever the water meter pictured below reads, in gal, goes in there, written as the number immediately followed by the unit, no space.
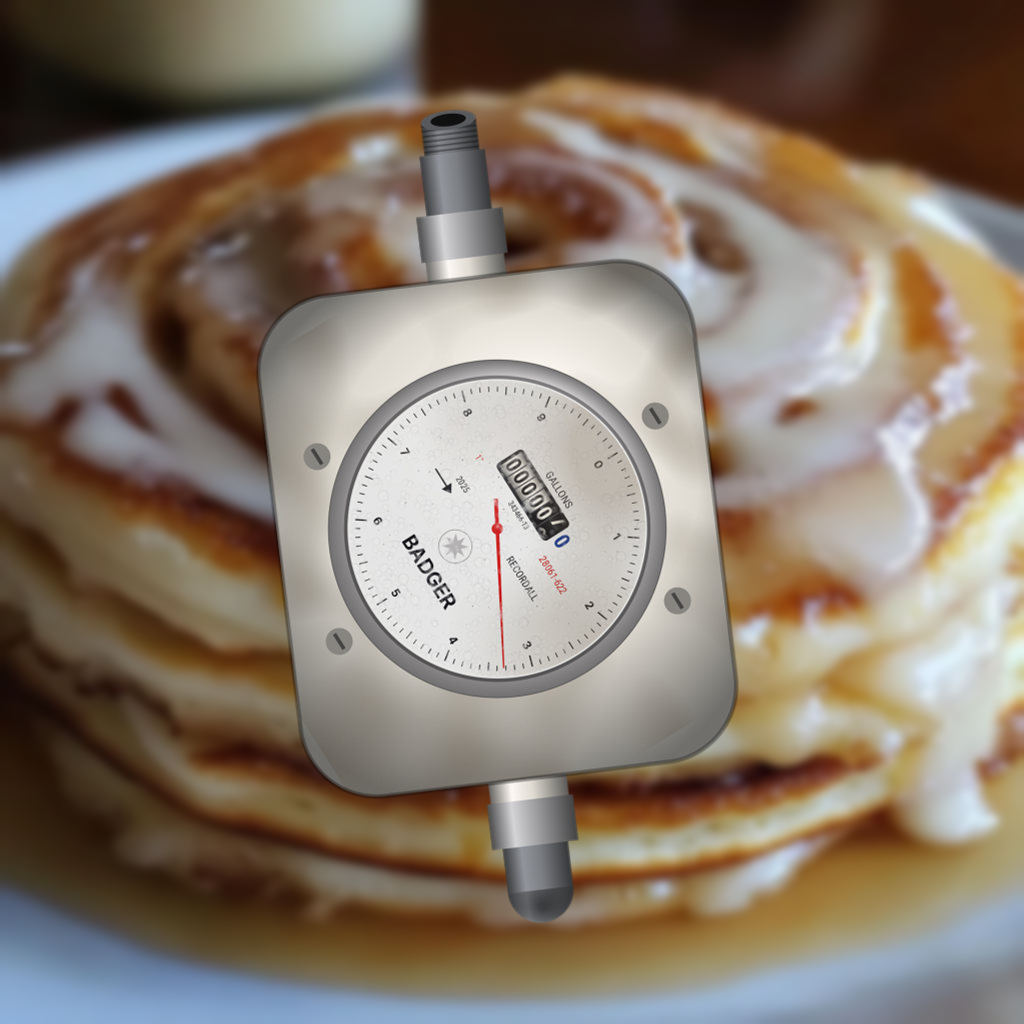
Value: 73.3gal
